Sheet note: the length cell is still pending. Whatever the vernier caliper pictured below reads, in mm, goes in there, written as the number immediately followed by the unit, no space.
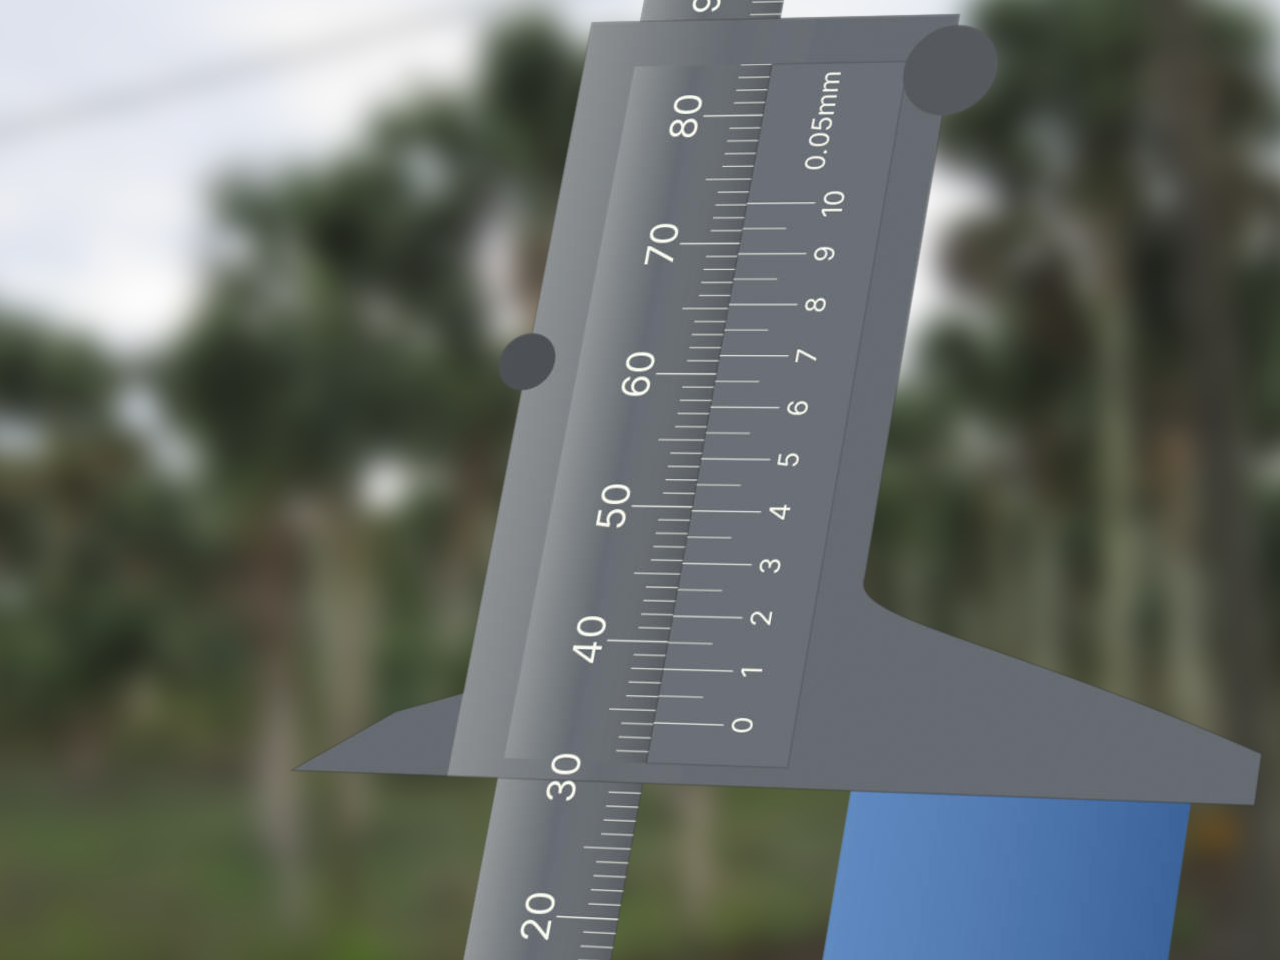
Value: 34.1mm
